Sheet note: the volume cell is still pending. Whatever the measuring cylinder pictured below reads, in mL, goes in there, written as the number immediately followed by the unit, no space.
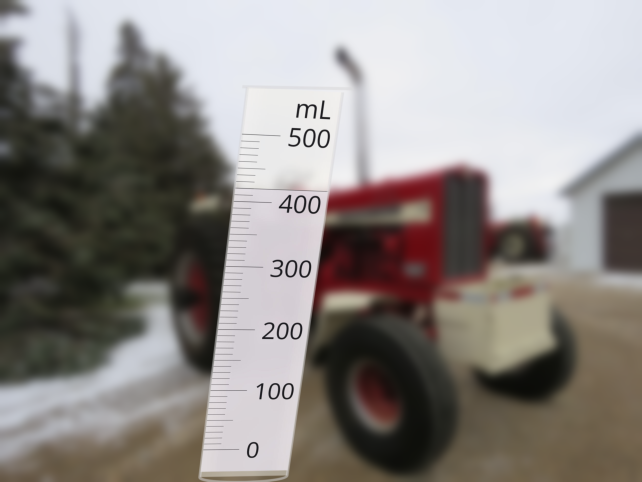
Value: 420mL
